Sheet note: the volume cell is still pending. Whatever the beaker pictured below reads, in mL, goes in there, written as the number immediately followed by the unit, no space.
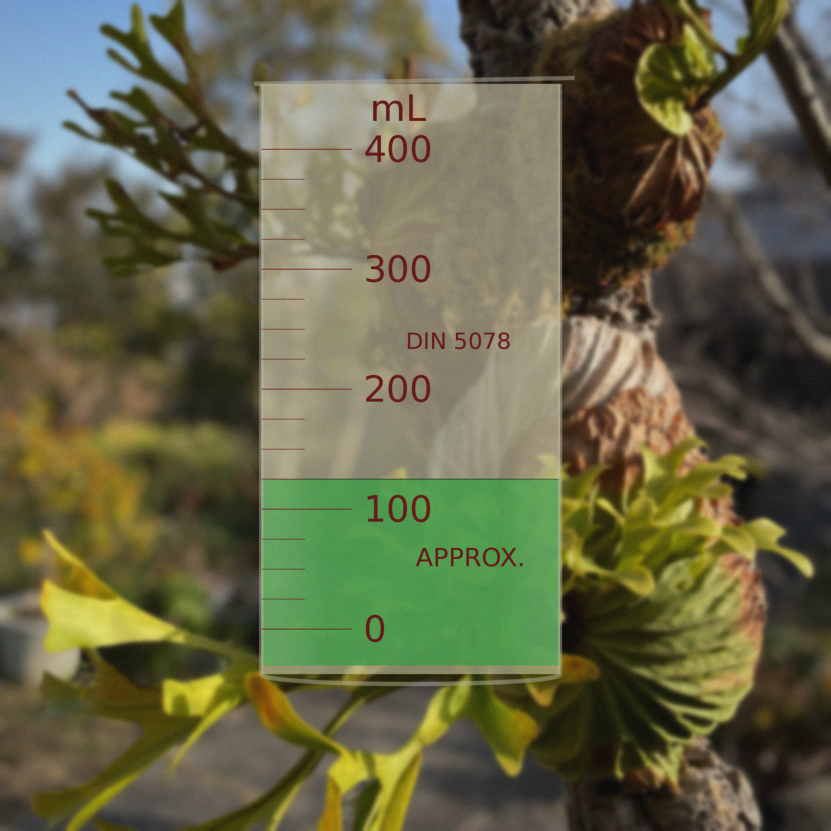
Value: 125mL
